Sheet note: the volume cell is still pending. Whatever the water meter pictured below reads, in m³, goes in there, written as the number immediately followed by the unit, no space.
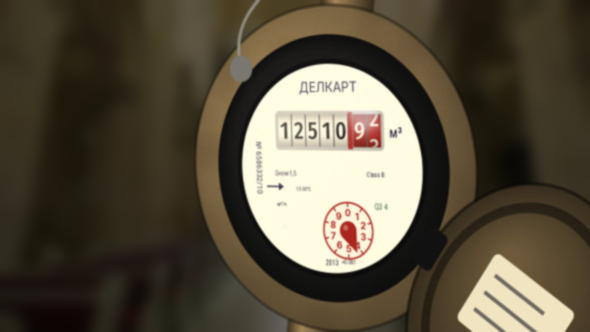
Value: 12510.924m³
